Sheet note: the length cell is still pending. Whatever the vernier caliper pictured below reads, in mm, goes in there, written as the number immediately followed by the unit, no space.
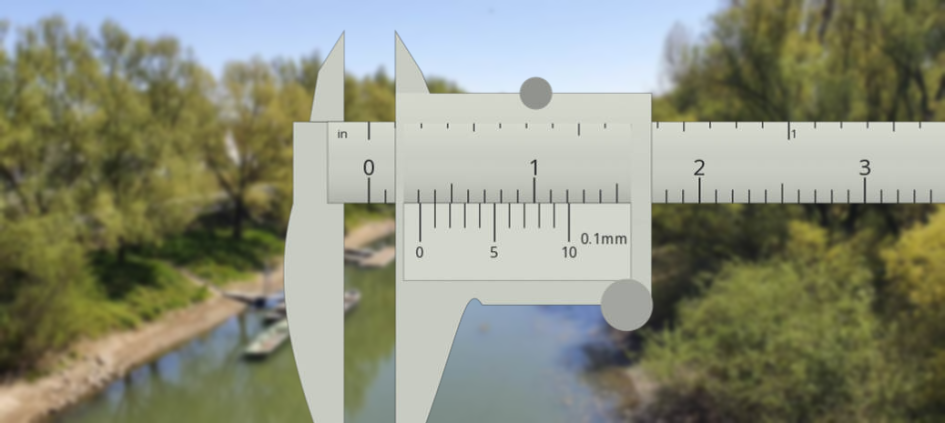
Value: 3.1mm
